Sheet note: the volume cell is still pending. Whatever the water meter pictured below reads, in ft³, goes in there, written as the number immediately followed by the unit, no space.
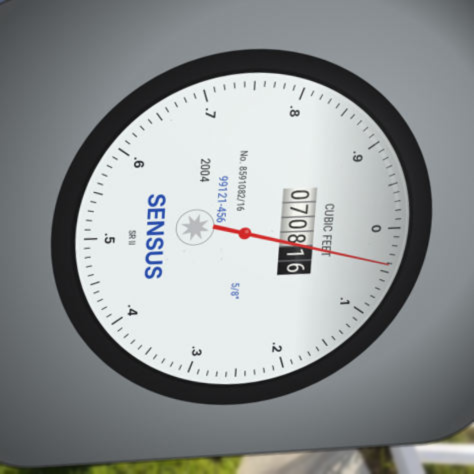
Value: 70816.04ft³
